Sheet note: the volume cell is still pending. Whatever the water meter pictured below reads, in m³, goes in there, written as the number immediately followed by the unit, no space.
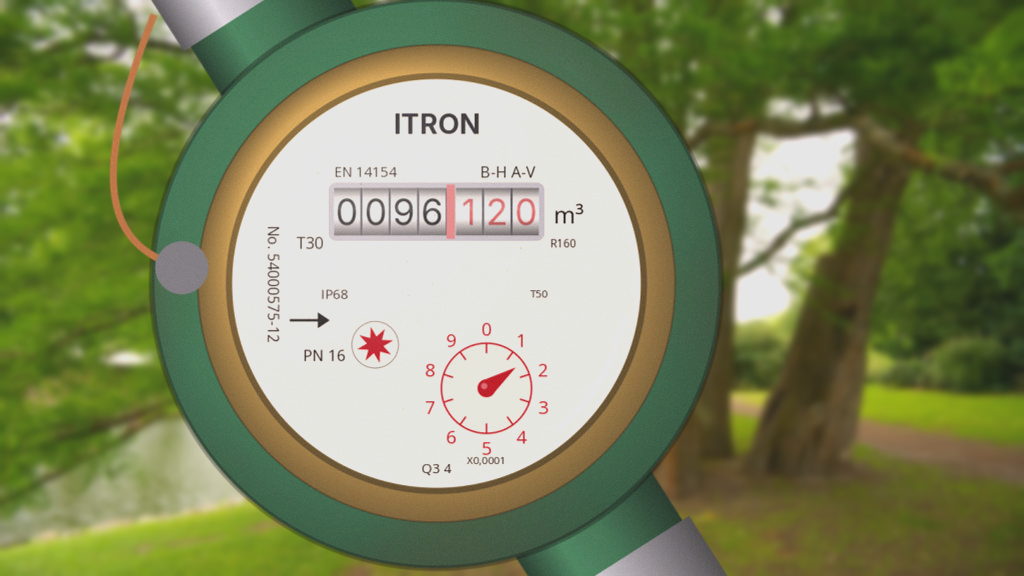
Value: 96.1201m³
